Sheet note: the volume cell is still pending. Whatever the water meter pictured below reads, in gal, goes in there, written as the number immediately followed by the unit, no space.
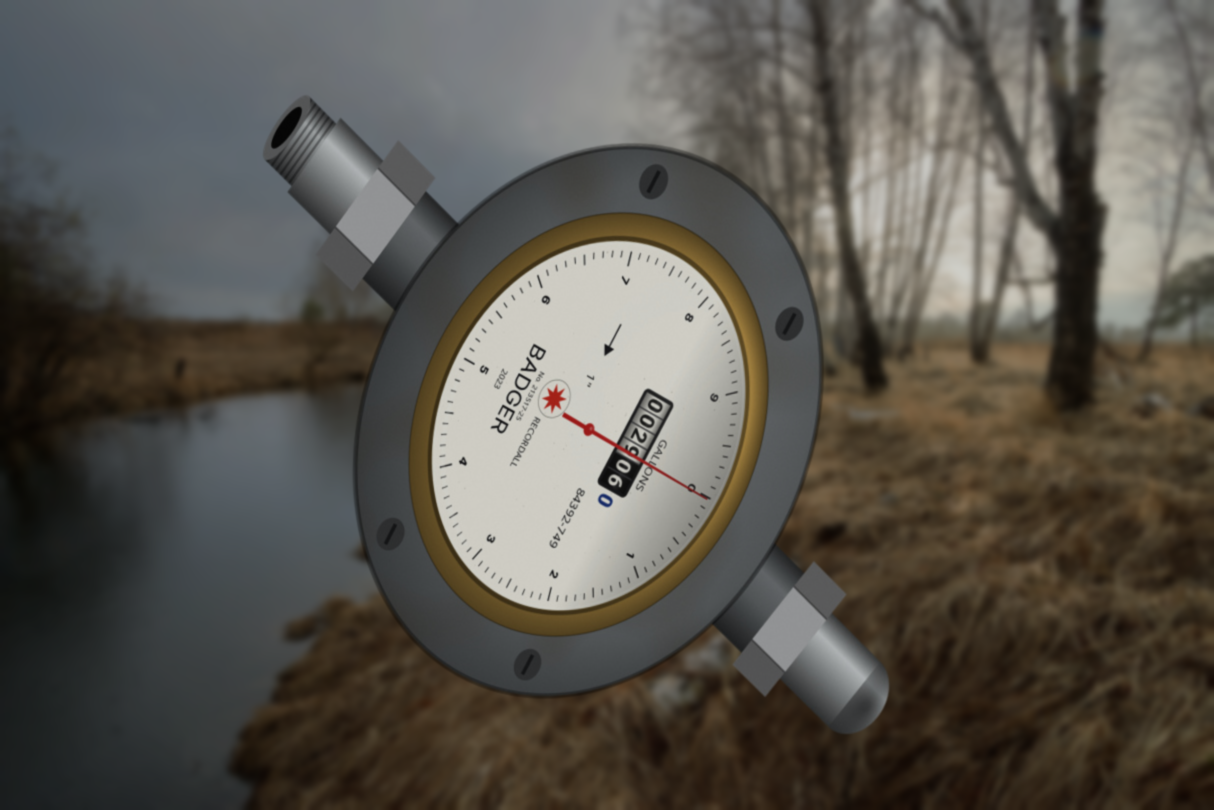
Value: 29060.0gal
